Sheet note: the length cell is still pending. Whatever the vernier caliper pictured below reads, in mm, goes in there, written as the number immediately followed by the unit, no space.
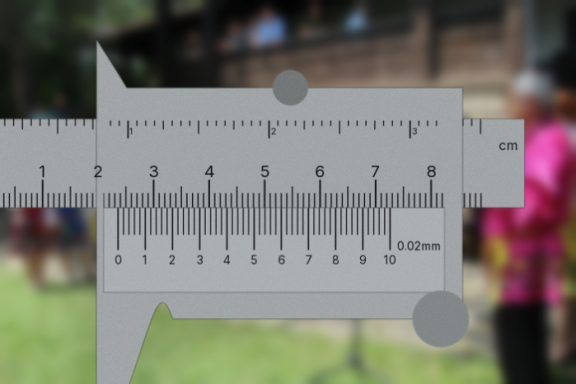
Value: 23.6mm
